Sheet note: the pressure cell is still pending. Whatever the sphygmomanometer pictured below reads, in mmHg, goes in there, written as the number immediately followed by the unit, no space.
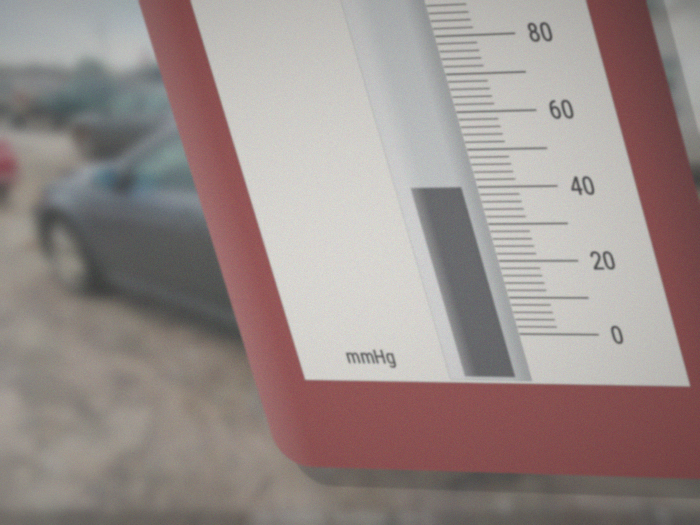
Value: 40mmHg
